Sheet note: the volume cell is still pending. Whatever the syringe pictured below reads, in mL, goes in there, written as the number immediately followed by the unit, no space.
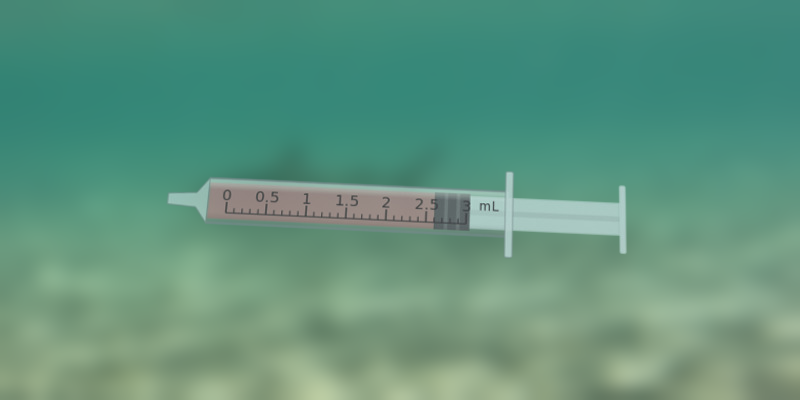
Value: 2.6mL
